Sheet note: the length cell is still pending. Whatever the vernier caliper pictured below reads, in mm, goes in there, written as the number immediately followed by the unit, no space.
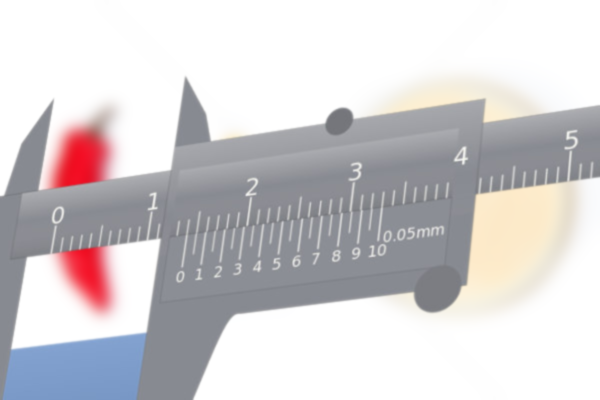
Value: 14.0mm
